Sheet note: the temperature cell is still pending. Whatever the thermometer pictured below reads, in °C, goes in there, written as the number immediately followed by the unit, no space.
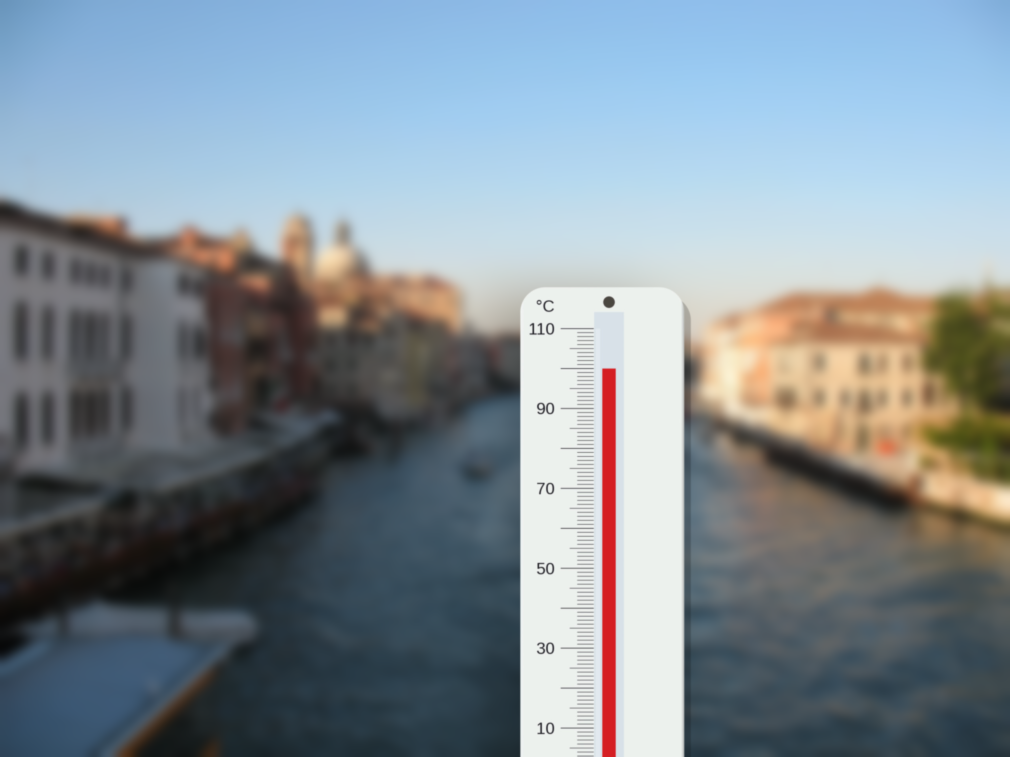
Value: 100°C
